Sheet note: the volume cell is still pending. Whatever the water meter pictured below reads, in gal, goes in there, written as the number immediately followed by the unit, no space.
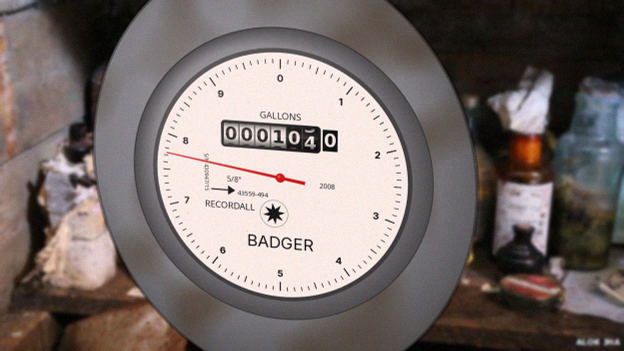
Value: 1037.7gal
